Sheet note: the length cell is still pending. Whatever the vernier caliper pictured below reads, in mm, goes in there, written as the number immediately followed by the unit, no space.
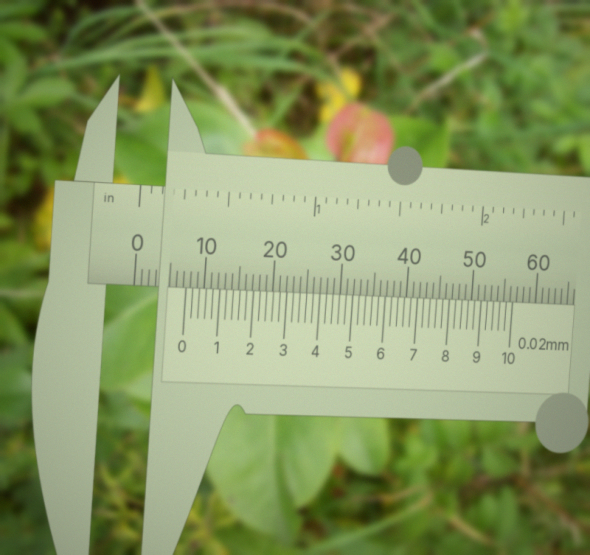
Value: 7.4mm
